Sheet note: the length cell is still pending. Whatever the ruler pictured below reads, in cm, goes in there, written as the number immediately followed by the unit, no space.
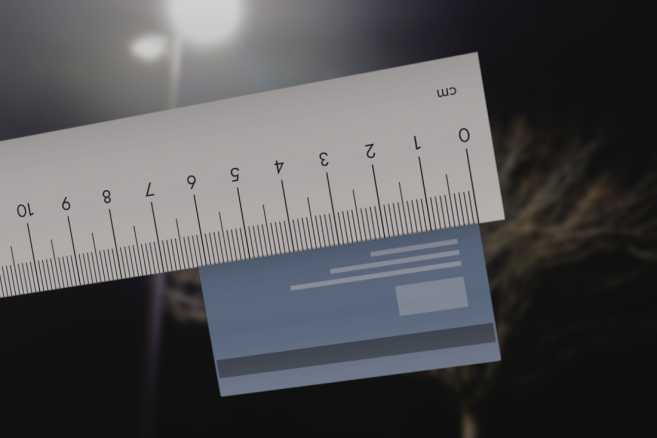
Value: 6.2cm
